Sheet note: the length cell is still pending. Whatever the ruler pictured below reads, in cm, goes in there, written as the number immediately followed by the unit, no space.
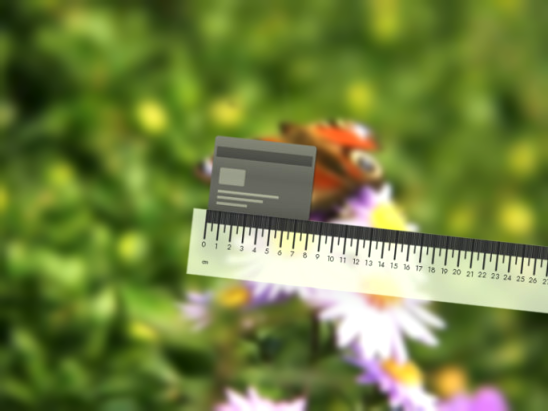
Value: 8cm
